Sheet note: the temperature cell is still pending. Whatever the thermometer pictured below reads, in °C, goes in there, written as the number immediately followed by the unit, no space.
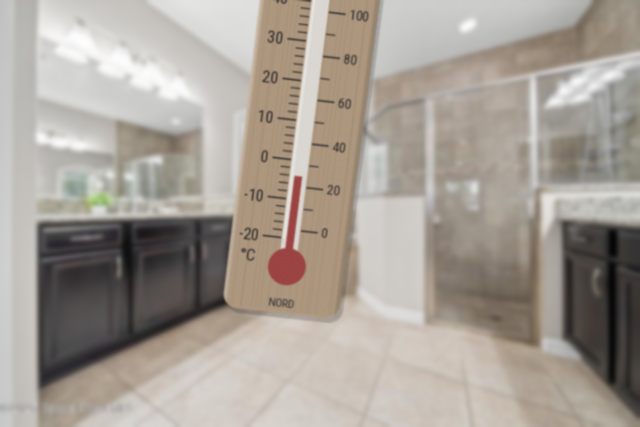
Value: -4°C
